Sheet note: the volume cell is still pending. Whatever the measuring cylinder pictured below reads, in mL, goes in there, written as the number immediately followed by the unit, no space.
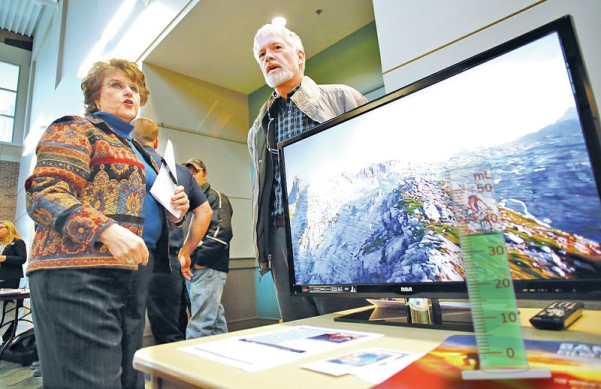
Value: 35mL
